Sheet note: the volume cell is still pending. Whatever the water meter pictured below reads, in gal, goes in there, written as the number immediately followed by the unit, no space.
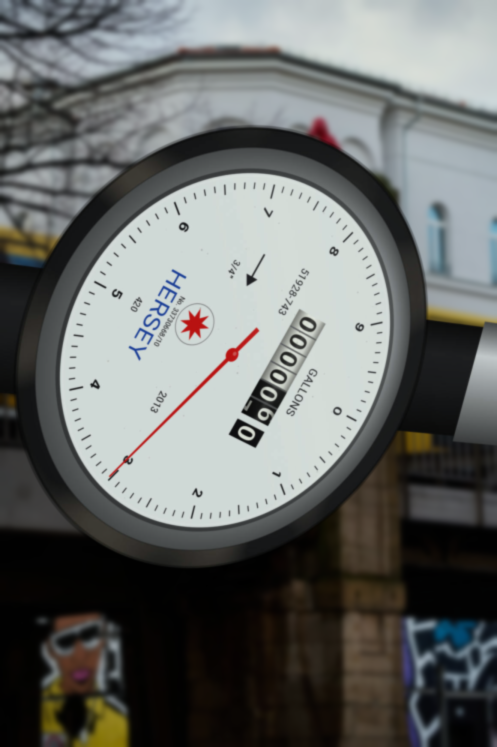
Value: 63.0gal
